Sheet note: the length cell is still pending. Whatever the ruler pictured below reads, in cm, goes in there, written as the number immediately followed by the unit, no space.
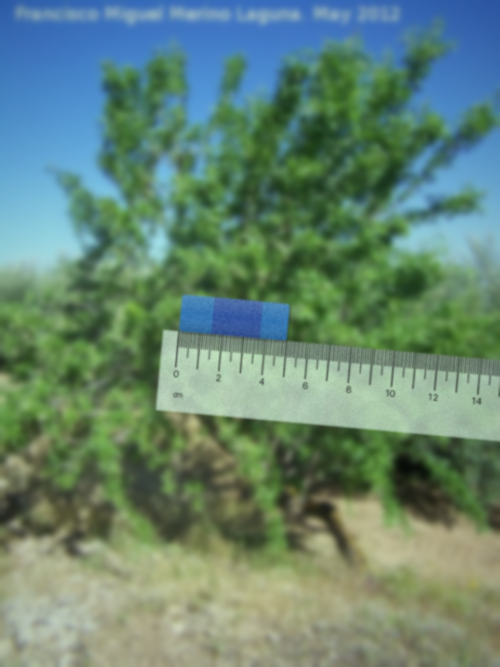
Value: 5cm
